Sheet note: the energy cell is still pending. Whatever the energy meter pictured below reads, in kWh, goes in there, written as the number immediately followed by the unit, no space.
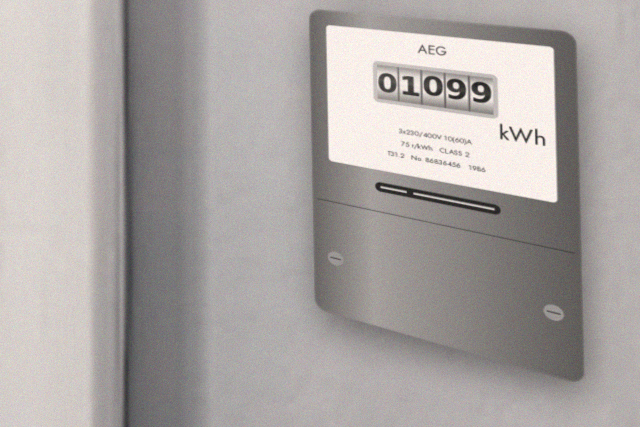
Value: 1099kWh
